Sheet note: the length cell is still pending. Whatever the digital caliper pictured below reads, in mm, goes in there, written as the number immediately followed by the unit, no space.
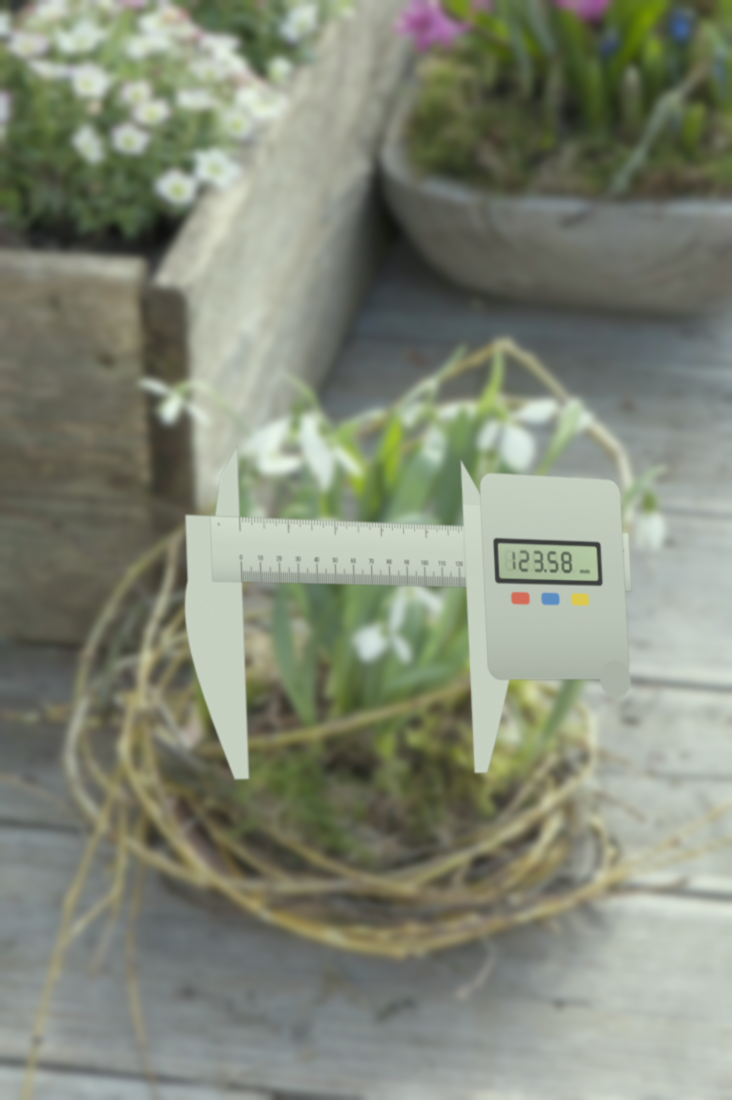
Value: 123.58mm
